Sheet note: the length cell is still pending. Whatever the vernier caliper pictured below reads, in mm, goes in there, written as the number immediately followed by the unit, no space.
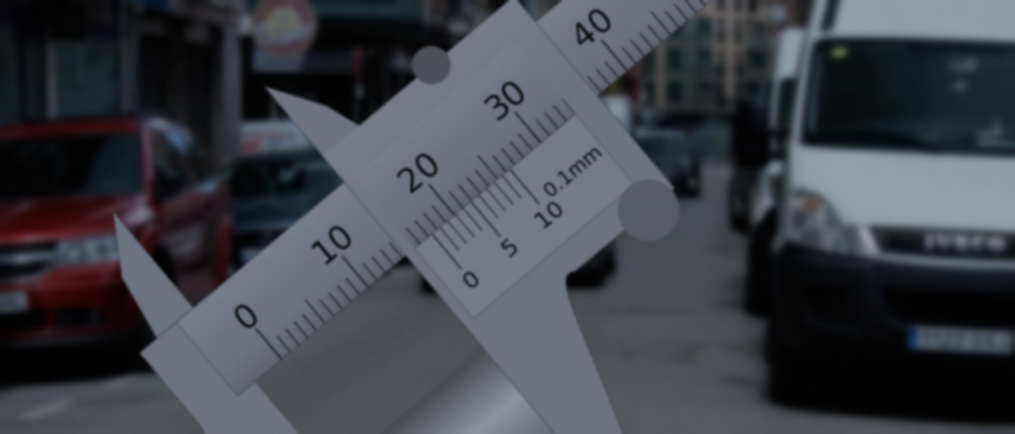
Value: 17.4mm
